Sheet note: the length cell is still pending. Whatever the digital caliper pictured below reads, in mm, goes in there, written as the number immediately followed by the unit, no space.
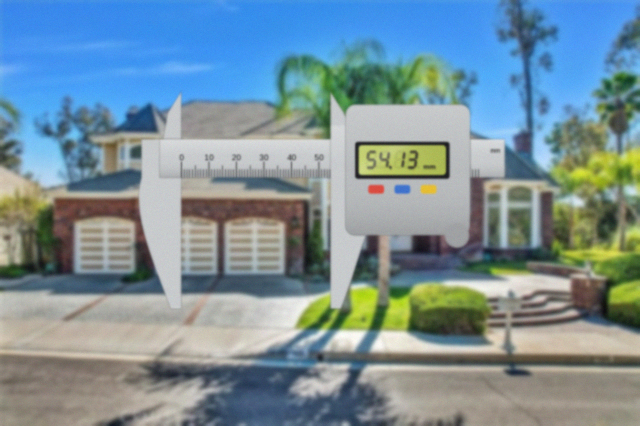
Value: 54.13mm
